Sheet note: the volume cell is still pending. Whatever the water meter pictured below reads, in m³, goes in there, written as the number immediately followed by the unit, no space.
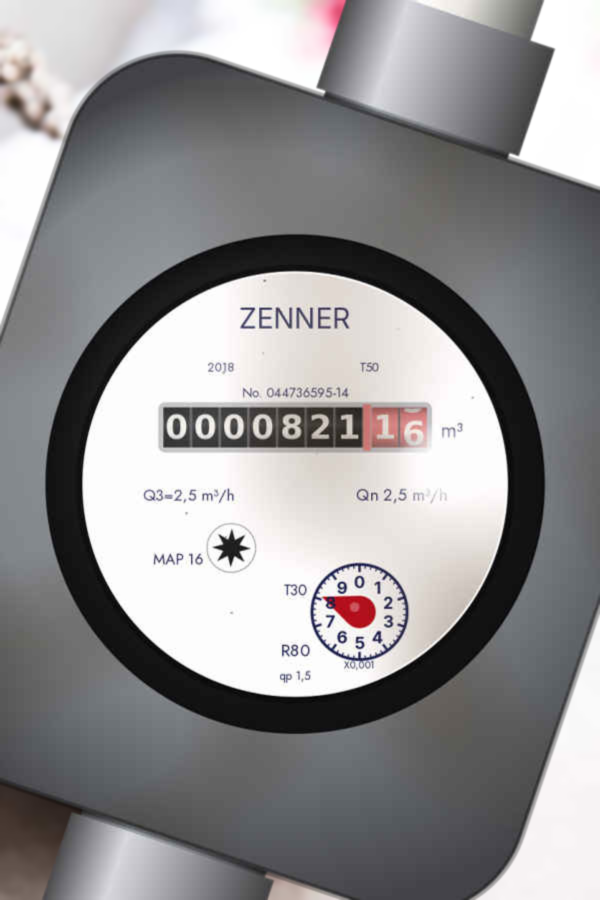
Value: 821.158m³
